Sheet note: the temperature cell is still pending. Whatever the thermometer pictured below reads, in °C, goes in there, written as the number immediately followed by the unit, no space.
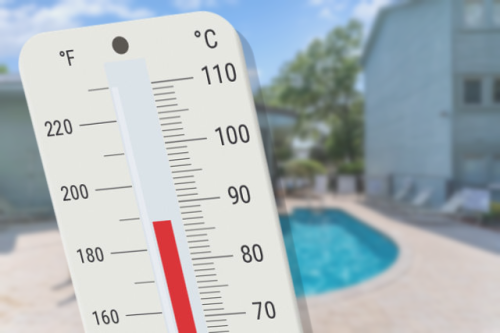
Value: 87°C
